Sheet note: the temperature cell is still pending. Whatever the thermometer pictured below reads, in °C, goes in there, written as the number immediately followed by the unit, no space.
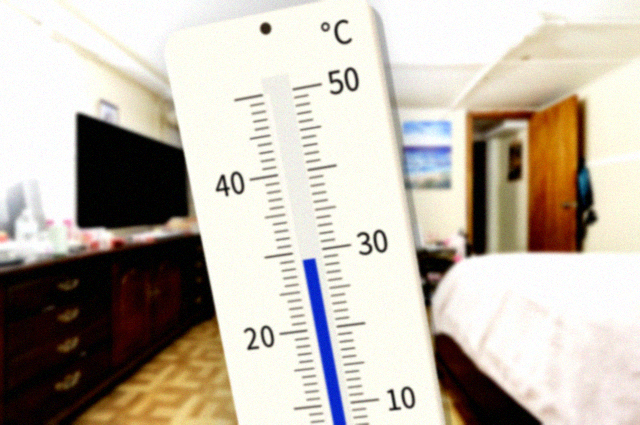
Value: 29°C
